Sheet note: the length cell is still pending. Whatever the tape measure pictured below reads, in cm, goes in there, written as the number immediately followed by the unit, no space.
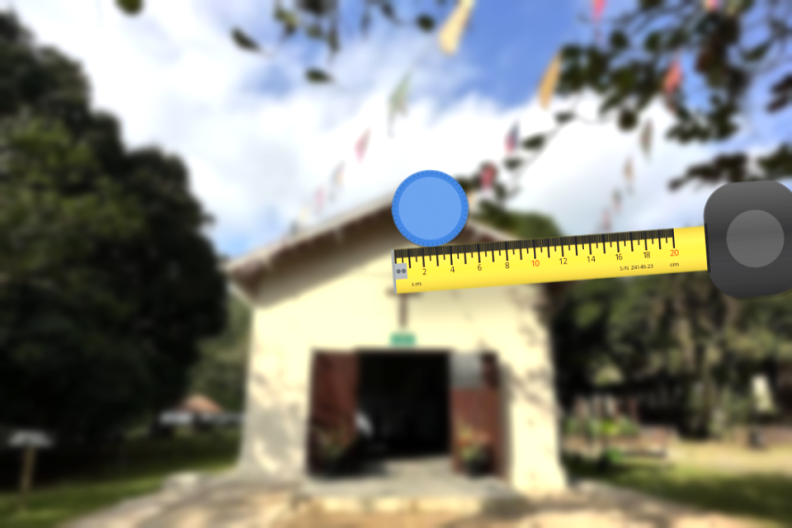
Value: 5.5cm
